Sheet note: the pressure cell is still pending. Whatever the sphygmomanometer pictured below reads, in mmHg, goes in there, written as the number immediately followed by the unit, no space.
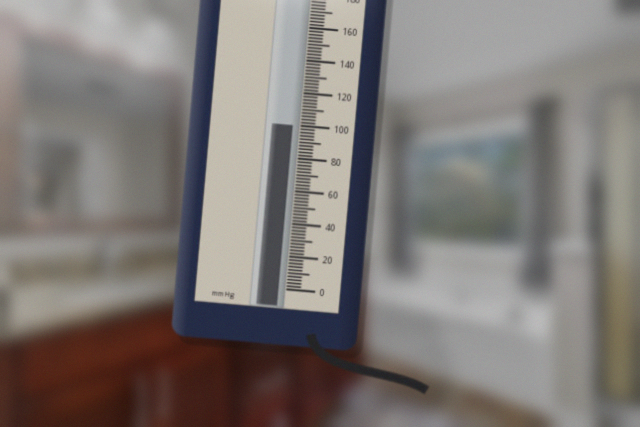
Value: 100mmHg
